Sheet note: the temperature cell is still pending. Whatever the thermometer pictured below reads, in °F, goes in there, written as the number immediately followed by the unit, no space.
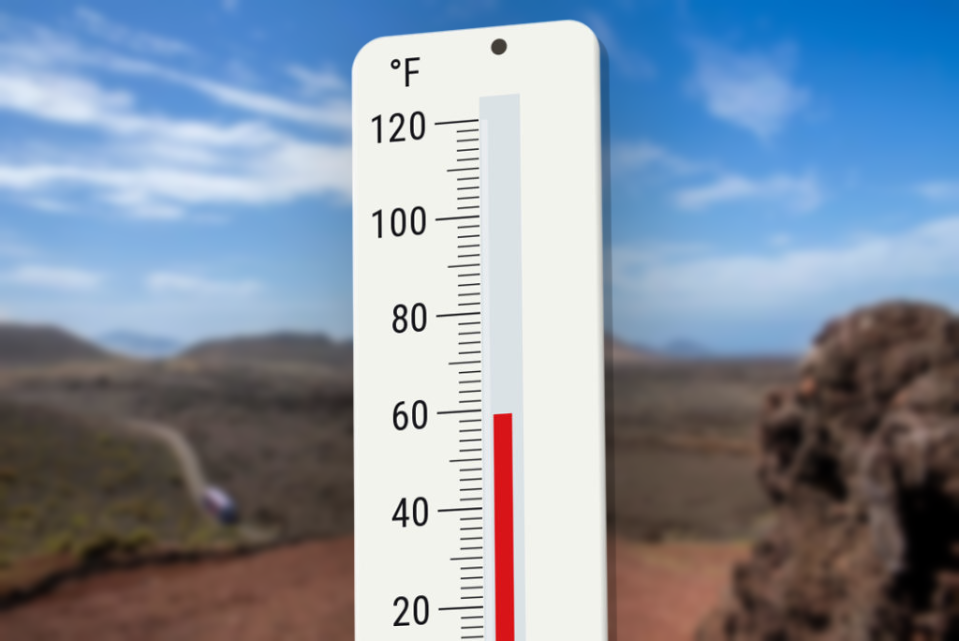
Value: 59°F
